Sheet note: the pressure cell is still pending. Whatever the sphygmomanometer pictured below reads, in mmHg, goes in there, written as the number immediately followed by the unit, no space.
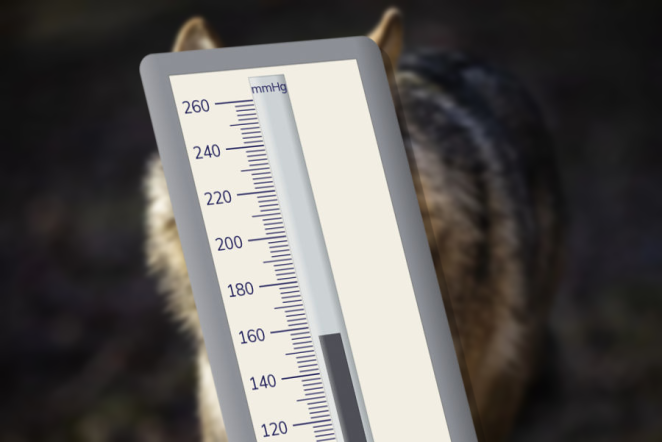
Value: 156mmHg
